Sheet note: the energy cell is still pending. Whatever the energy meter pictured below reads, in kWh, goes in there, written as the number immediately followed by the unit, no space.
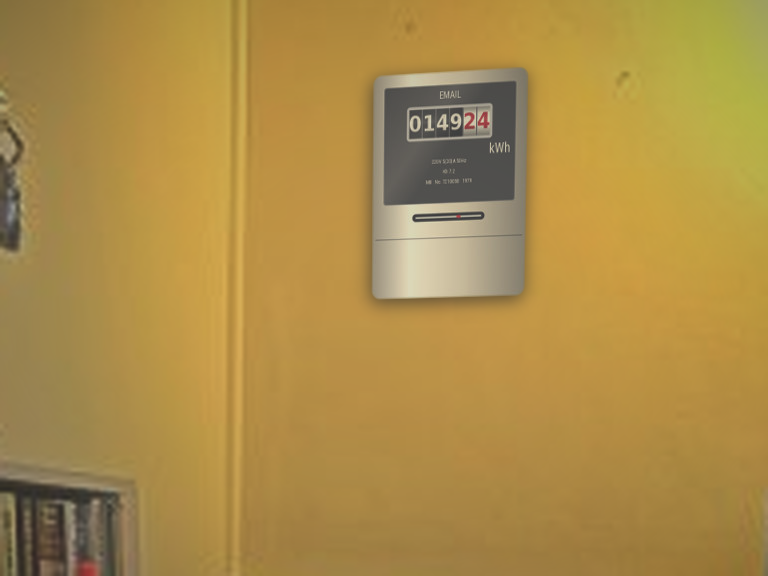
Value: 149.24kWh
